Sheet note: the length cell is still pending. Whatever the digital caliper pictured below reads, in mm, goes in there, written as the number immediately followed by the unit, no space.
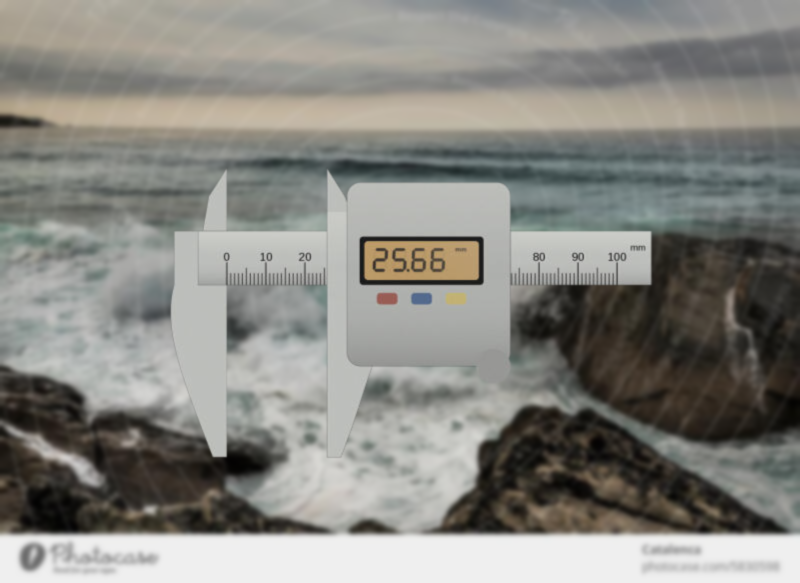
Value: 25.66mm
